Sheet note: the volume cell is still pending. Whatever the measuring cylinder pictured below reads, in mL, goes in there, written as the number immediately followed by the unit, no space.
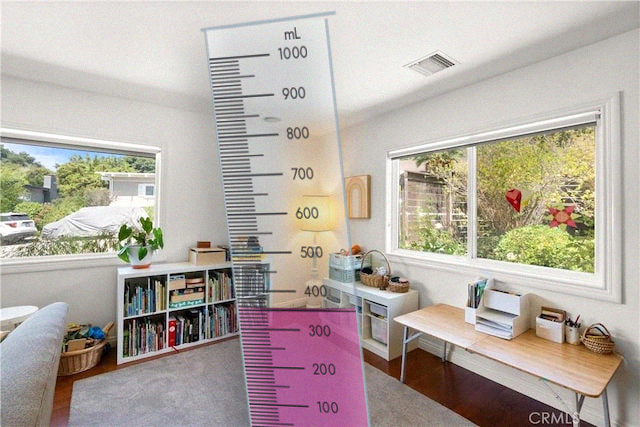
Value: 350mL
